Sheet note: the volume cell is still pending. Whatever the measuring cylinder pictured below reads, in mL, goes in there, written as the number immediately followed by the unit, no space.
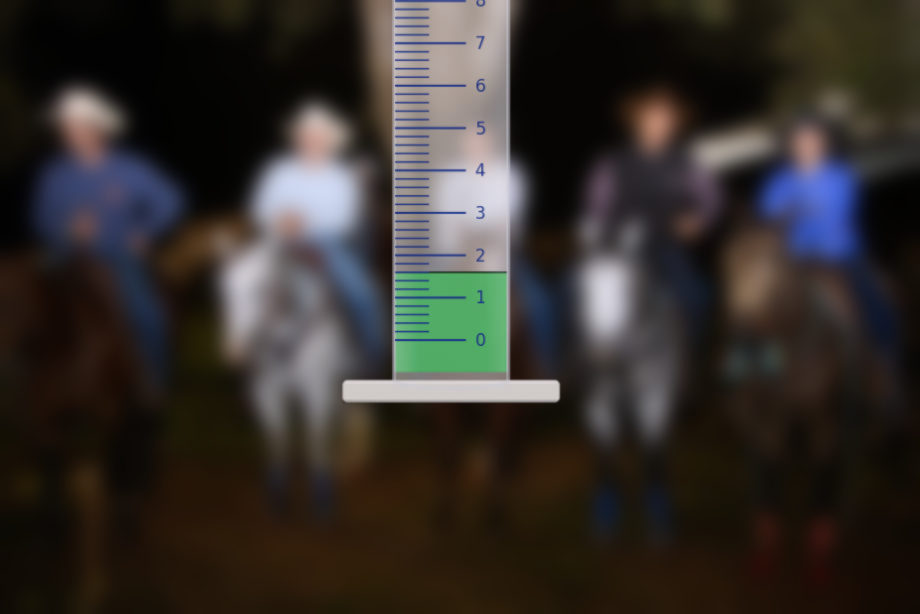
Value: 1.6mL
